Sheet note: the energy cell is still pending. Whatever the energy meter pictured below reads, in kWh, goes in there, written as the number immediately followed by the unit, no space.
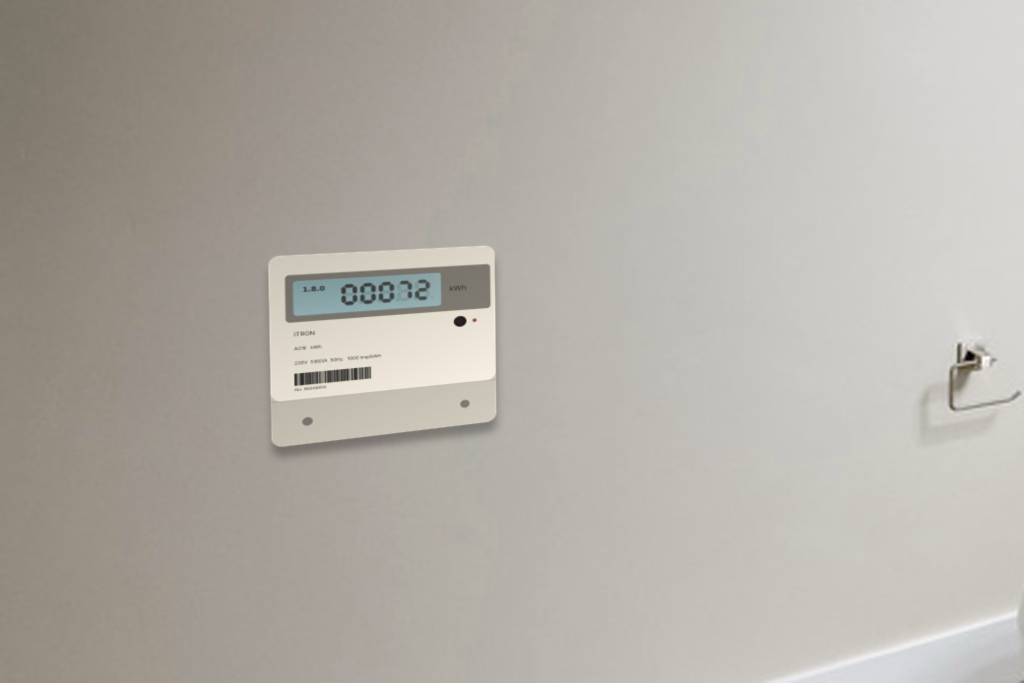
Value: 72kWh
